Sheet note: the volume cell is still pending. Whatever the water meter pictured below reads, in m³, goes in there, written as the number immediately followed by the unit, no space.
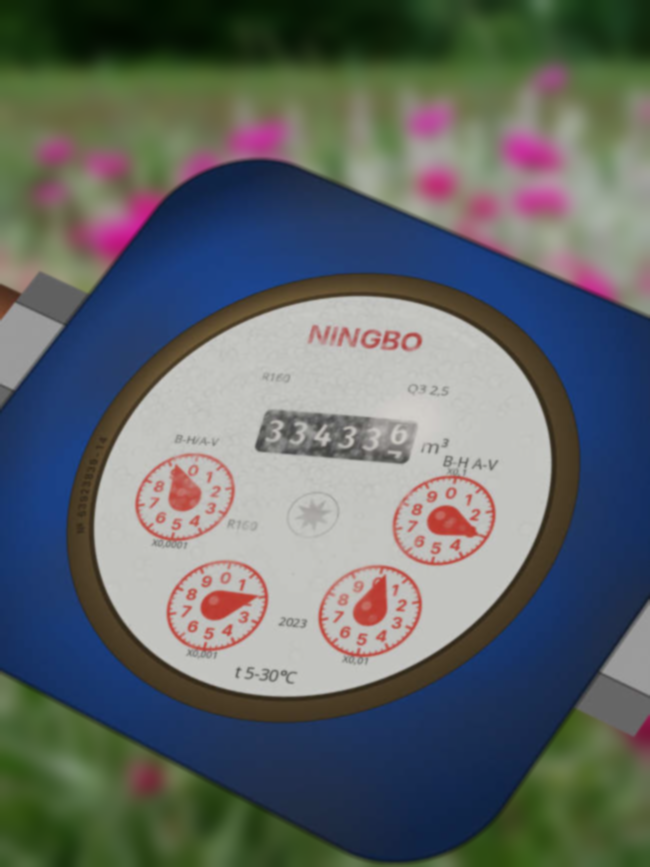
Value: 334336.3019m³
